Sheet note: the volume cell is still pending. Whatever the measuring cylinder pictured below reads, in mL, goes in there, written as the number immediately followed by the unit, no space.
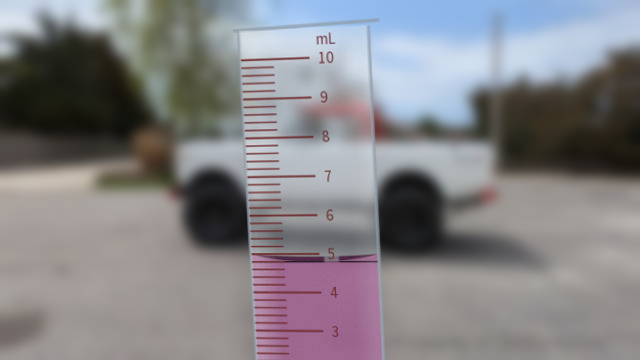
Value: 4.8mL
